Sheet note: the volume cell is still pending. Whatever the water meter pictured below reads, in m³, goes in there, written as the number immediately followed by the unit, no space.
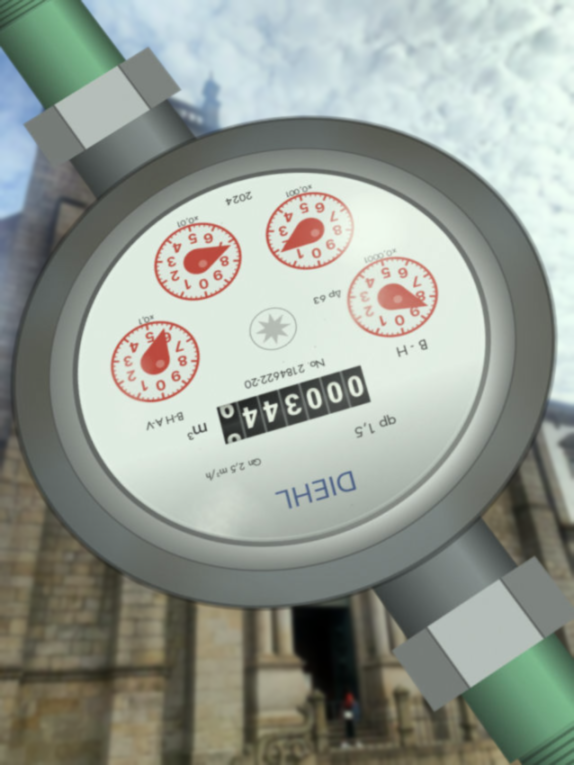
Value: 3448.5718m³
